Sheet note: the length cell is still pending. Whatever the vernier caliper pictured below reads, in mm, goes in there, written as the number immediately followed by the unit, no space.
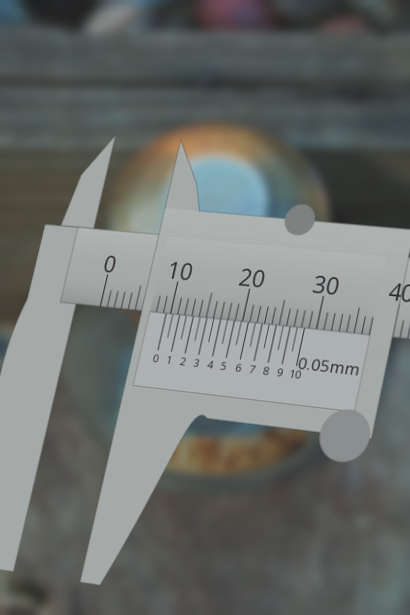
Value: 9.4mm
